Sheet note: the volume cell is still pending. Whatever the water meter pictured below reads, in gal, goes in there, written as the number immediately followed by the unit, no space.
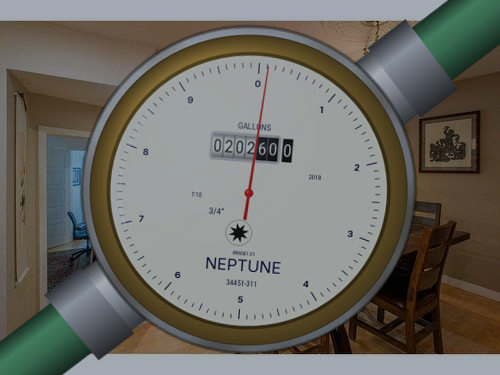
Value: 202600.1gal
